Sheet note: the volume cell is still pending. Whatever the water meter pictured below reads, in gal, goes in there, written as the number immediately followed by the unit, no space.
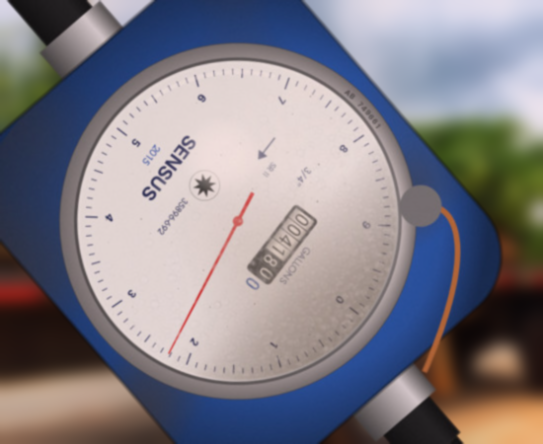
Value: 41802.2gal
